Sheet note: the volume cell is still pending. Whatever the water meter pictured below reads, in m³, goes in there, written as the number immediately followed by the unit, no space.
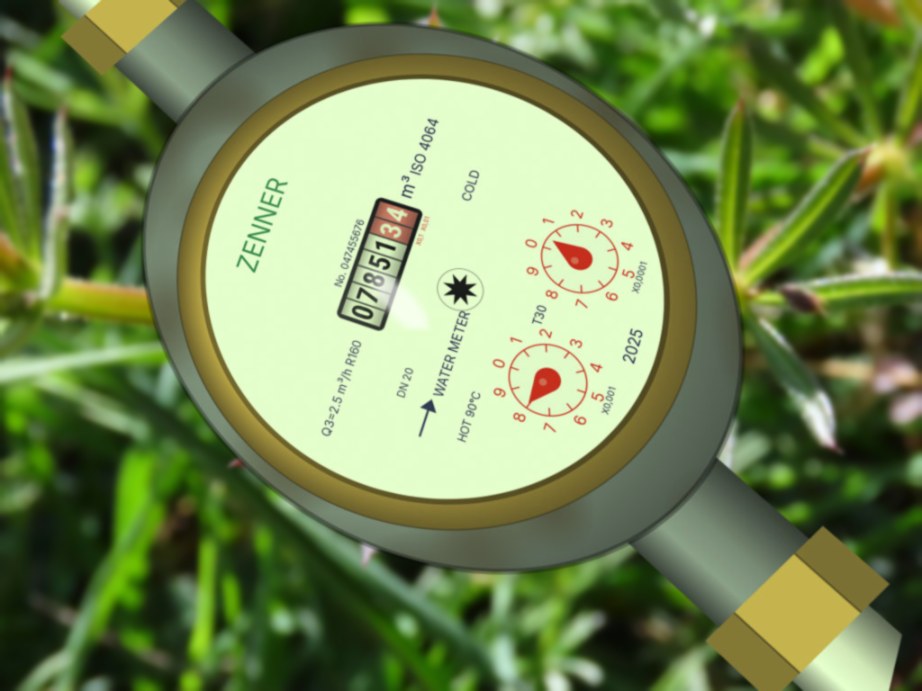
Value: 7851.3480m³
